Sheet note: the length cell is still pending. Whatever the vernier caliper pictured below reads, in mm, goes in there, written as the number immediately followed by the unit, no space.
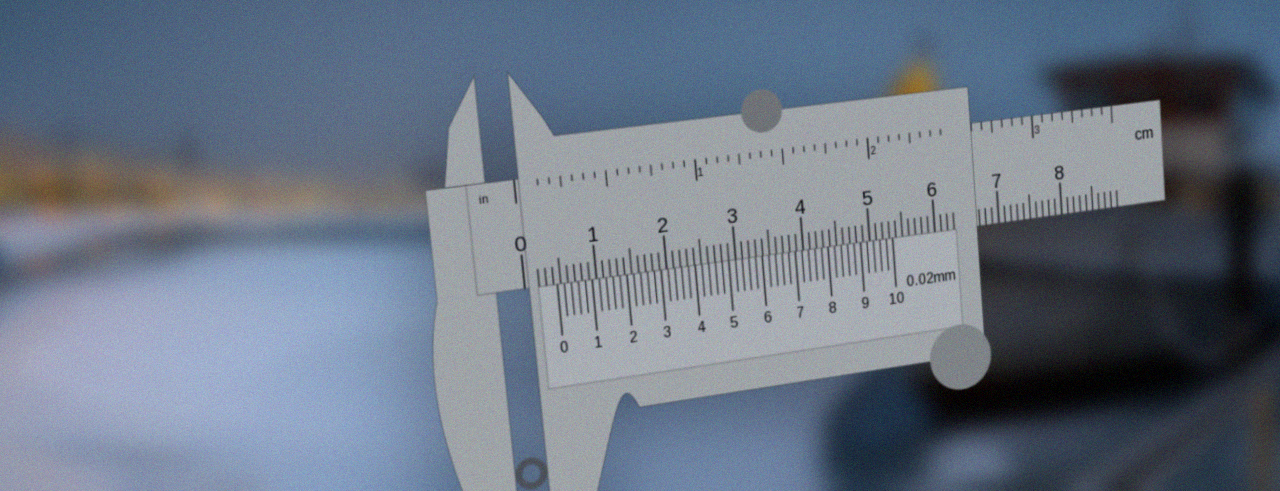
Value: 4.5mm
